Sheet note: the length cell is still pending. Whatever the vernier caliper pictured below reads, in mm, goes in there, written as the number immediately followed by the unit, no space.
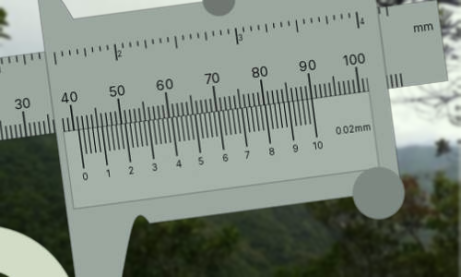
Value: 41.0mm
